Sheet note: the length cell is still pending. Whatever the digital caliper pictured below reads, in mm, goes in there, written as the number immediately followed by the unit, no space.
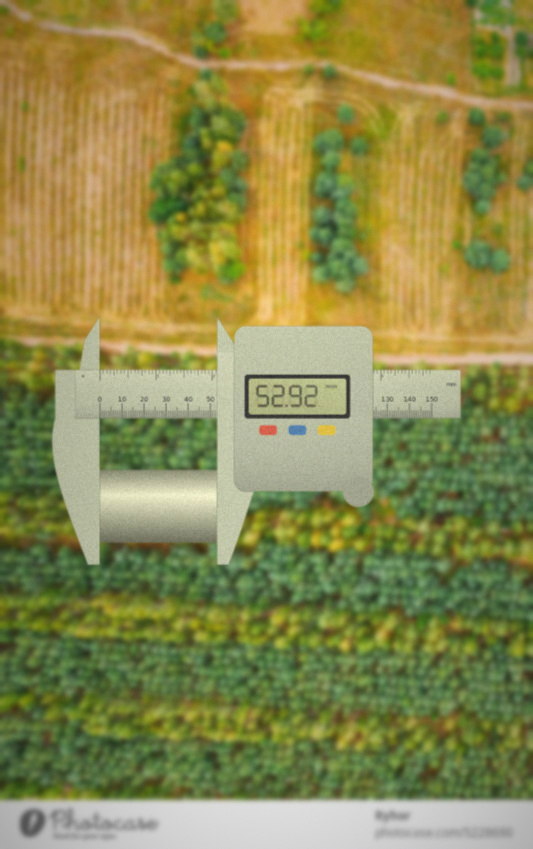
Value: 52.92mm
